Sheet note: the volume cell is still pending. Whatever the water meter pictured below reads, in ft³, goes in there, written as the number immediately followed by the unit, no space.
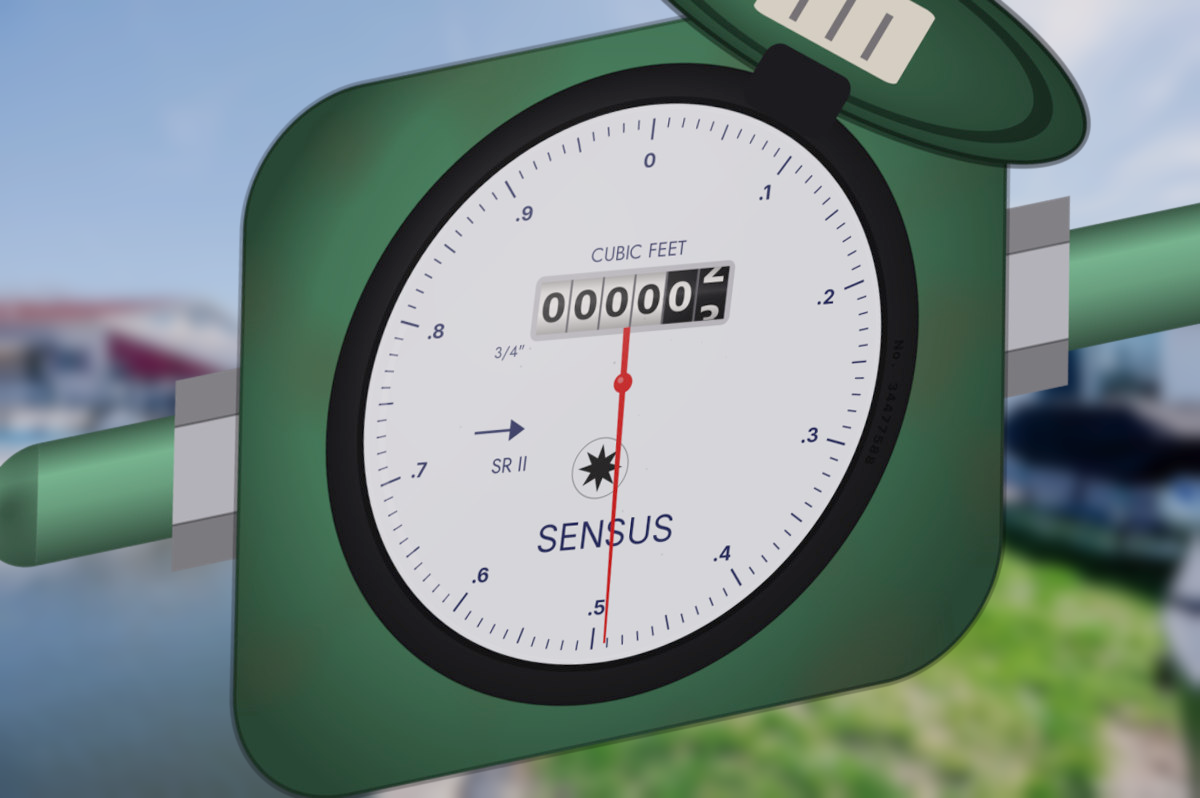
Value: 2.49ft³
